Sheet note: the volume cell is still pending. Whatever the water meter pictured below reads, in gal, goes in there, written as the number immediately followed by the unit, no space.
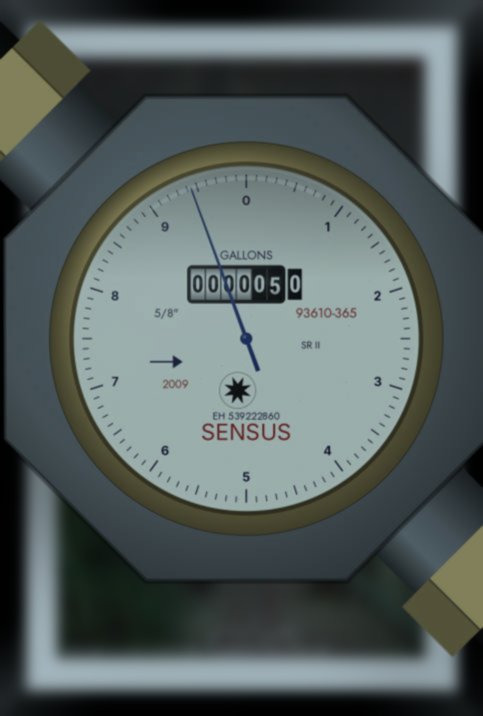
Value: 49.4gal
